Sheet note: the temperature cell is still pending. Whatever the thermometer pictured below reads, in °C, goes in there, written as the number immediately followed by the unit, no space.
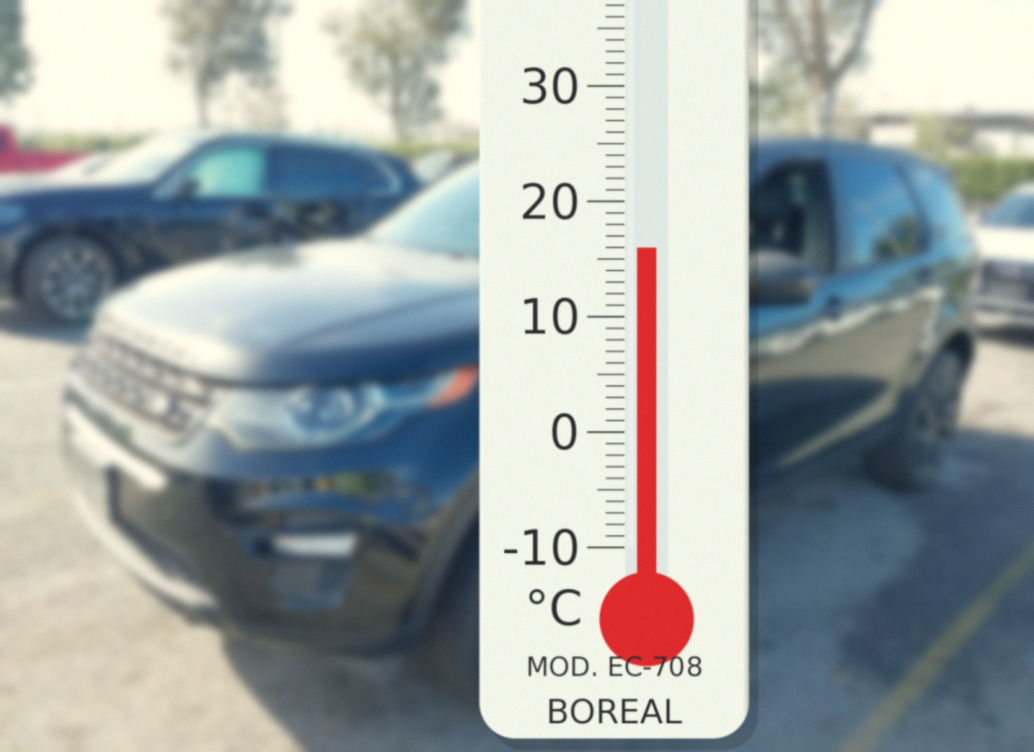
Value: 16°C
